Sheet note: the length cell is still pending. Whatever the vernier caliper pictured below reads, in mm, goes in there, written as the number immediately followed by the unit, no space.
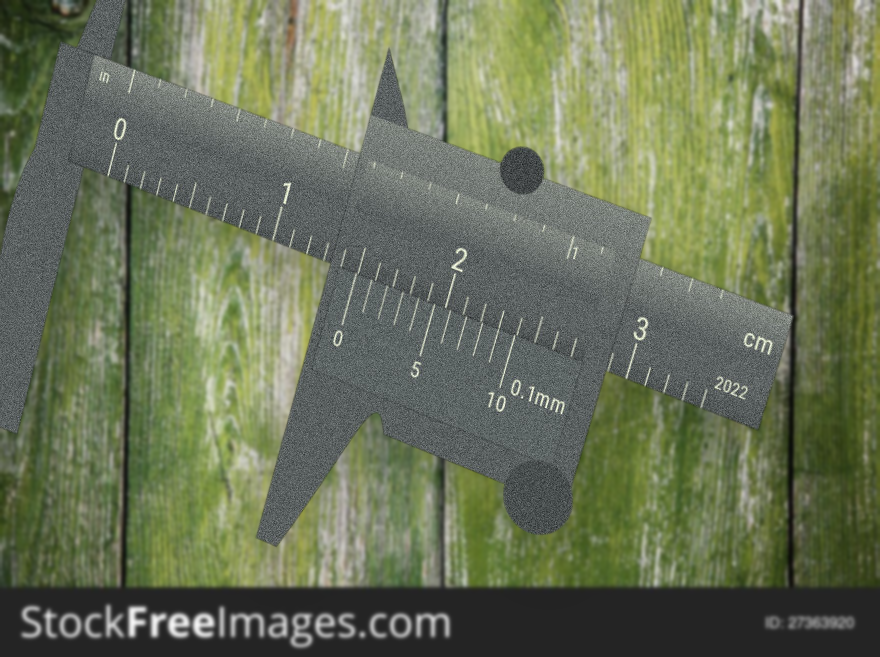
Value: 14.9mm
